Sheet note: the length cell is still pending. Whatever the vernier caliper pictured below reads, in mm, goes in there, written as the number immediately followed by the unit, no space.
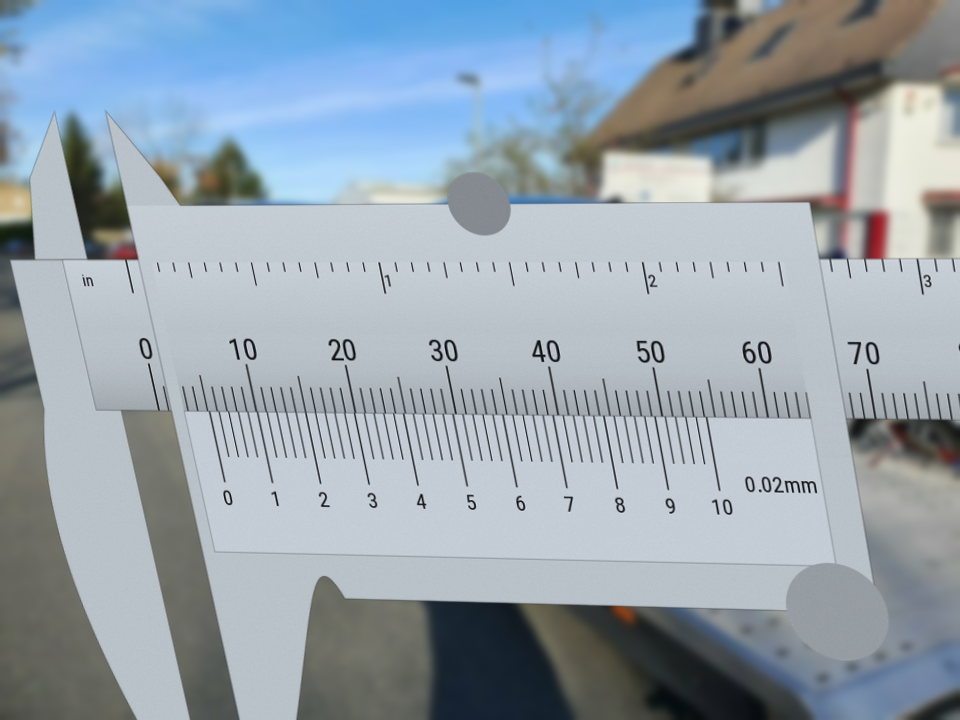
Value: 5.2mm
